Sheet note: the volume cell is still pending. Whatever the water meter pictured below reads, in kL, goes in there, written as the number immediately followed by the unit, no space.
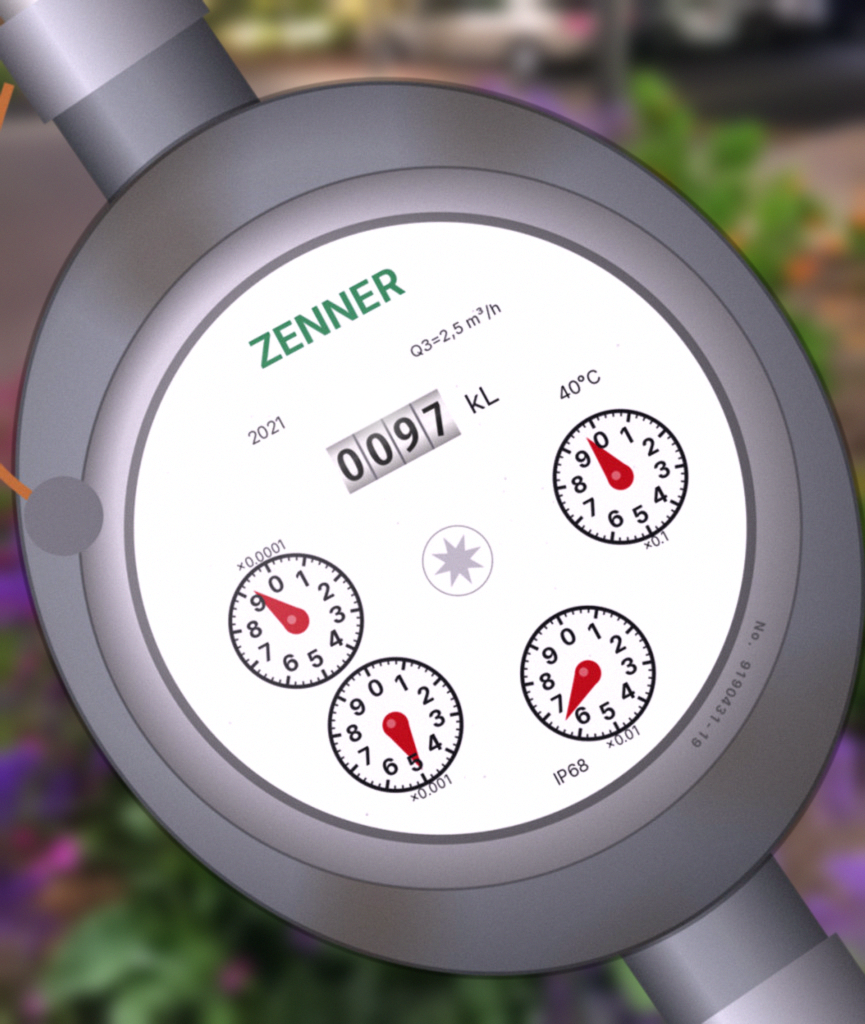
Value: 96.9649kL
